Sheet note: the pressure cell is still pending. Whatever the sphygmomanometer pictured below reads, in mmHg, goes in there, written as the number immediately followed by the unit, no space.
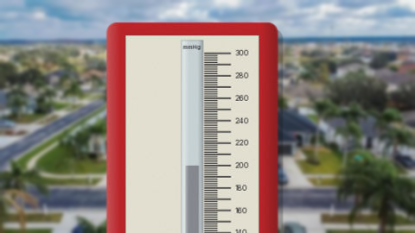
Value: 200mmHg
